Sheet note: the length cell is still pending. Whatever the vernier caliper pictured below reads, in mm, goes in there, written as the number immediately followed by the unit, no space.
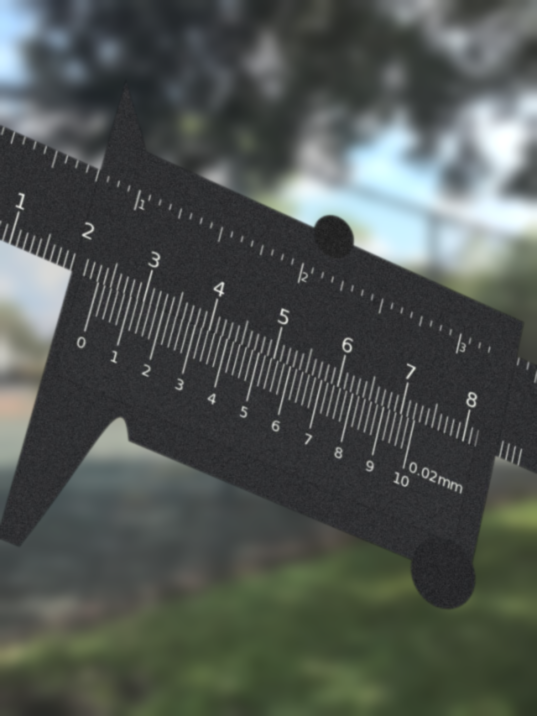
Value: 23.2mm
